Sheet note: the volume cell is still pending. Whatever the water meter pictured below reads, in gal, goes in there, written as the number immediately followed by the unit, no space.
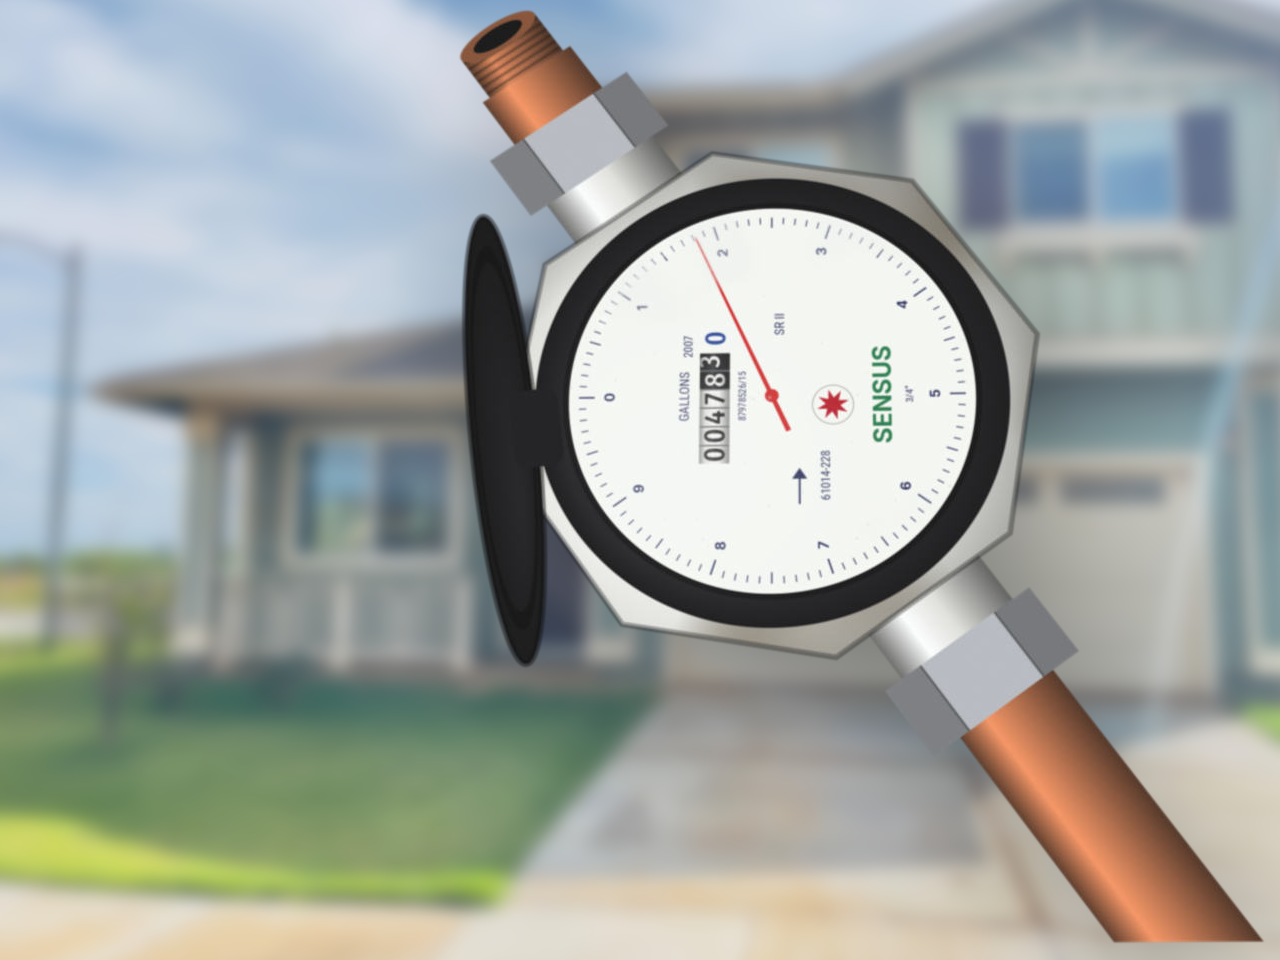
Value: 47831.8gal
